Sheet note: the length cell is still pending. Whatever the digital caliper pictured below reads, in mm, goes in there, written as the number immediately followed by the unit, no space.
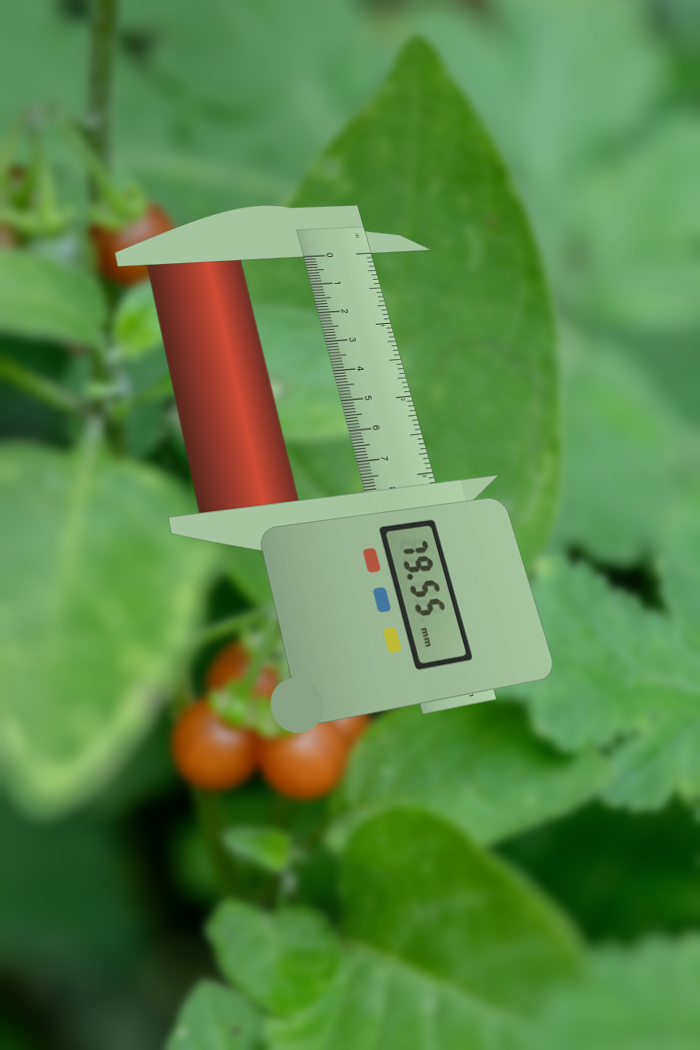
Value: 79.55mm
